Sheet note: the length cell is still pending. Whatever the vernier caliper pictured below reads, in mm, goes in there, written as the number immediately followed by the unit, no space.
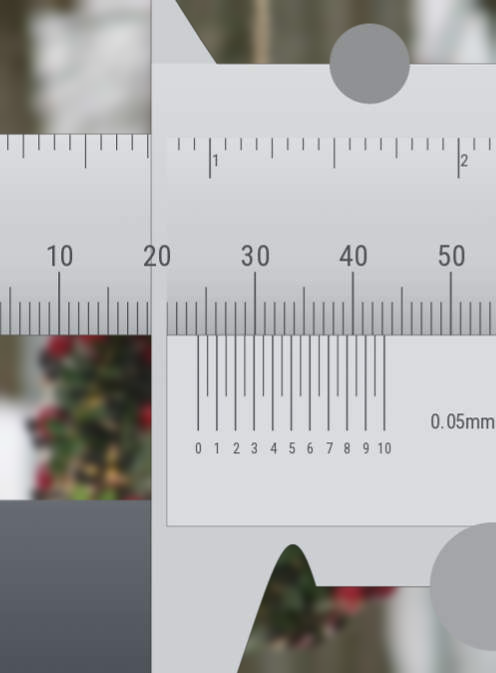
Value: 24.2mm
